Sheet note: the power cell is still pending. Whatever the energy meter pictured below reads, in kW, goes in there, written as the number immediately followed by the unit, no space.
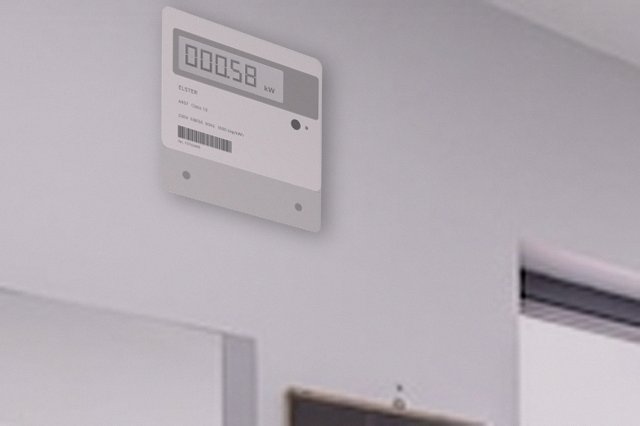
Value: 0.58kW
